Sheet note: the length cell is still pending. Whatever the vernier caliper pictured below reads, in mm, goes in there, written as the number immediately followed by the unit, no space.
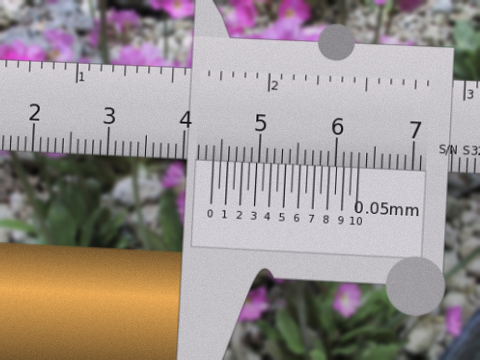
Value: 44.0mm
